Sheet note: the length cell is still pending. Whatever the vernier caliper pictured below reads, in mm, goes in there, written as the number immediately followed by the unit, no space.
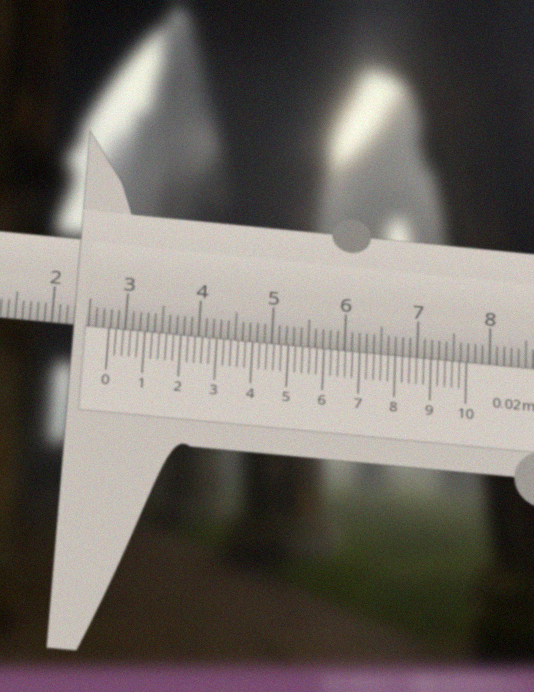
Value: 27.8mm
